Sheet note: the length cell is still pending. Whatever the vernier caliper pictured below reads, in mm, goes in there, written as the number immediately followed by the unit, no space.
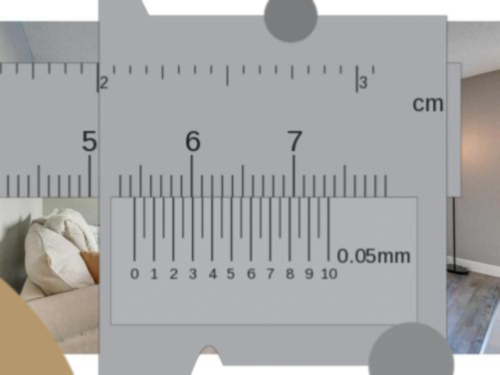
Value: 54.4mm
